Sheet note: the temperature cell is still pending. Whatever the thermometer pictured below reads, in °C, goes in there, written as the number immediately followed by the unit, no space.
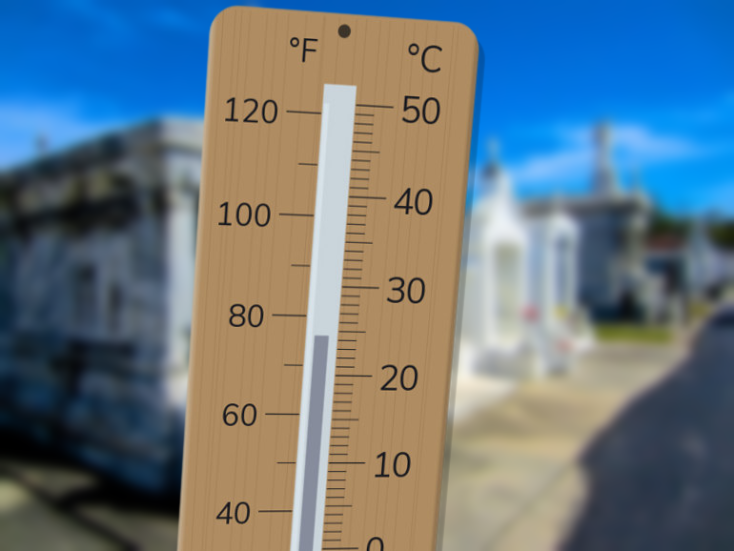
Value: 24.5°C
